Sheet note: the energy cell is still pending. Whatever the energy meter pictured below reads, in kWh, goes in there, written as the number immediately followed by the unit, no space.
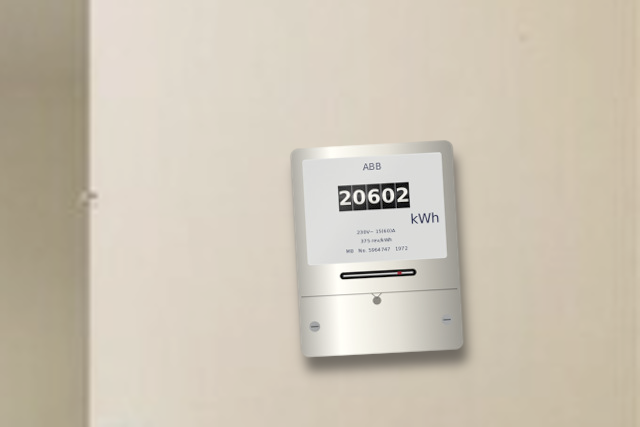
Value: 20602kWh
